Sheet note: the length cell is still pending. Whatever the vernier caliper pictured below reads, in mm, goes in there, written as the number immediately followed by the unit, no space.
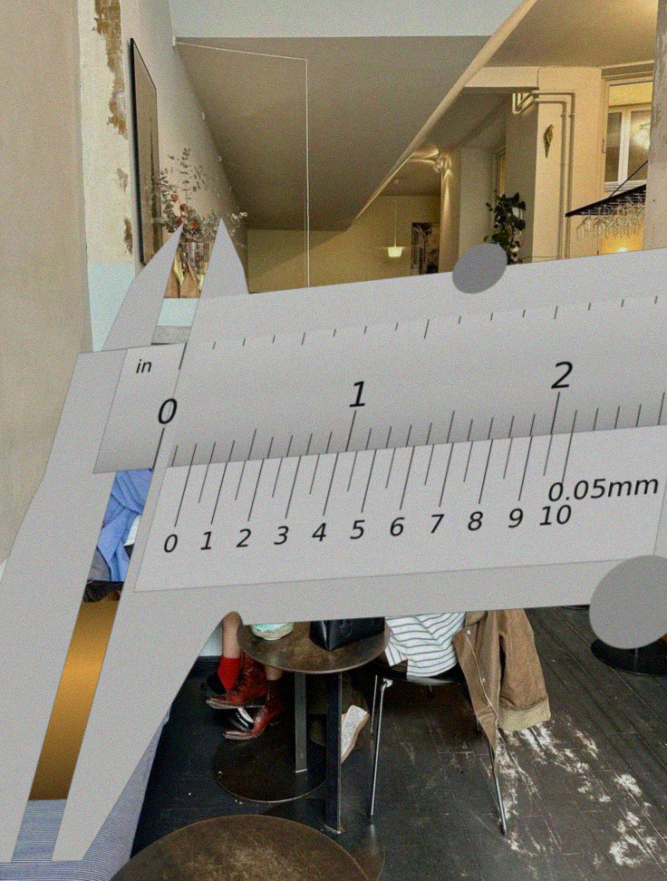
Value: 2.0mm
